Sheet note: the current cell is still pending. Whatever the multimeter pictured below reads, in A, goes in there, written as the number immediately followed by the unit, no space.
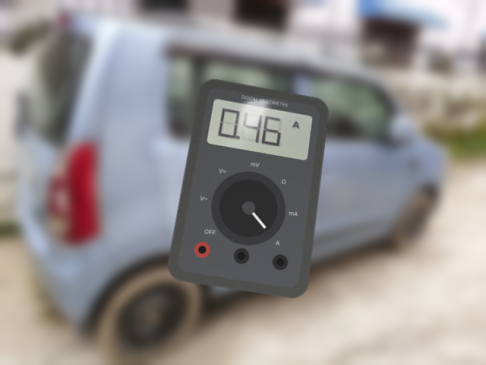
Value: 0.46A
